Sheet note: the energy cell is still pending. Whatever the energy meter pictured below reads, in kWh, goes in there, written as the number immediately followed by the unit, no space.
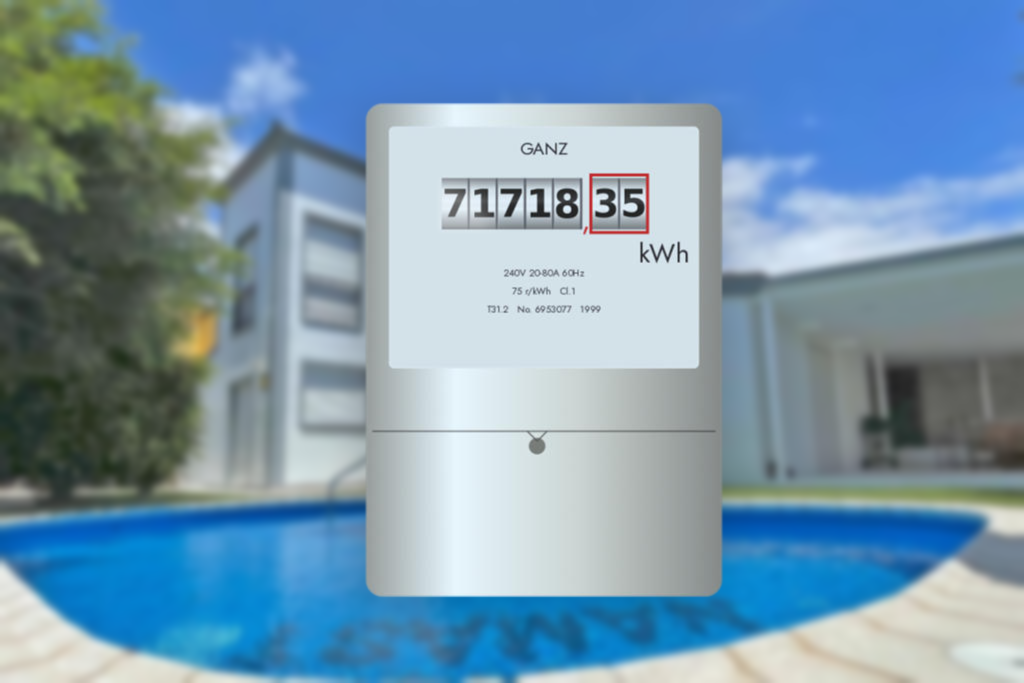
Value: 71718.35kWh
